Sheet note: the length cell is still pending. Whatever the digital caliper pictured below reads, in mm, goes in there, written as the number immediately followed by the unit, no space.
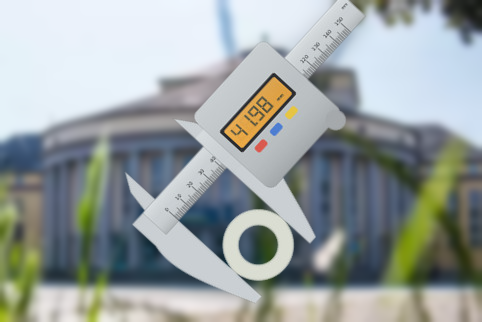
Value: 41.98mm
